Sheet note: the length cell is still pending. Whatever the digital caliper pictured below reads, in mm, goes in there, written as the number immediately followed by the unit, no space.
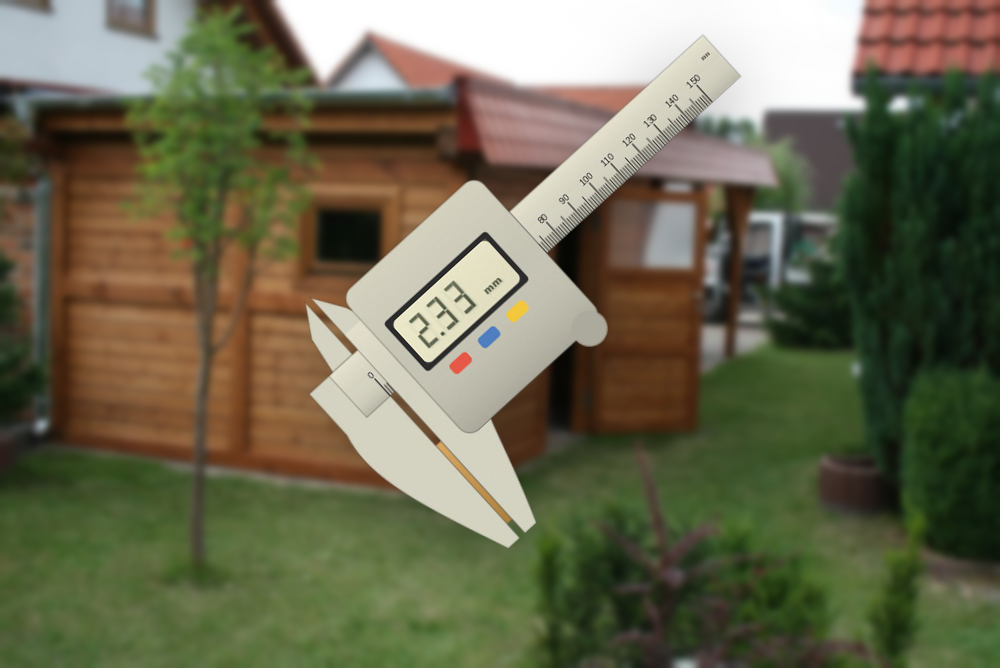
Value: 2.33mm
